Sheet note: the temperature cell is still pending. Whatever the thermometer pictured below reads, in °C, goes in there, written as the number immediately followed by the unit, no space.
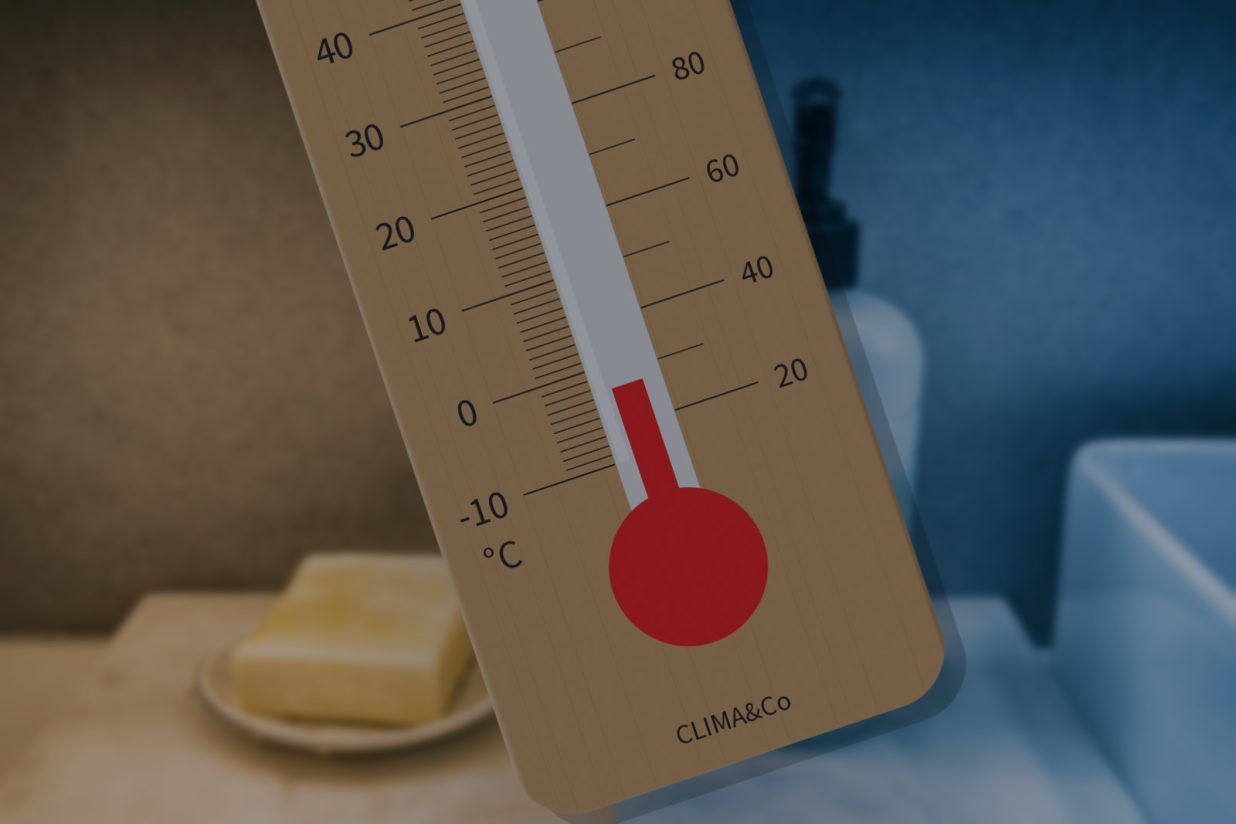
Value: -2.5°C
